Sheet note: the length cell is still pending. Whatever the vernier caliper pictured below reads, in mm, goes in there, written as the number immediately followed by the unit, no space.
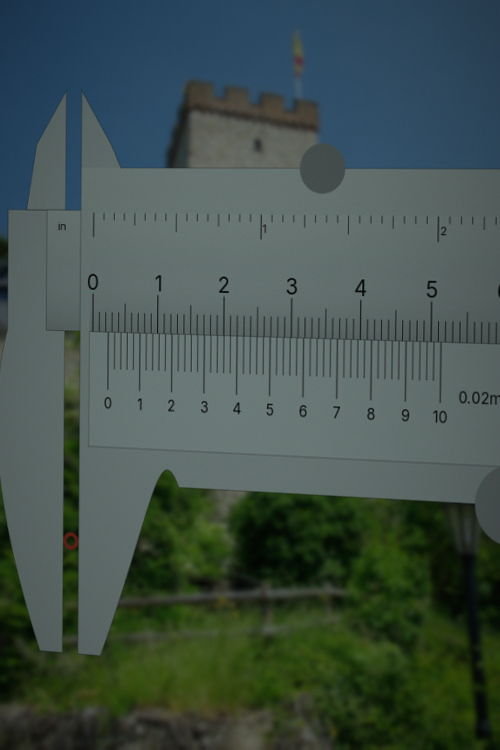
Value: 2.4mm
